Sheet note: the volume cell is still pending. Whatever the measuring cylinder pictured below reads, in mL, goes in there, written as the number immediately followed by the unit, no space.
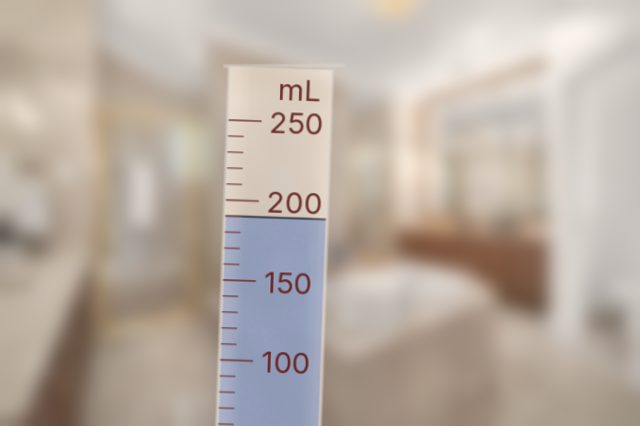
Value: 190mL
